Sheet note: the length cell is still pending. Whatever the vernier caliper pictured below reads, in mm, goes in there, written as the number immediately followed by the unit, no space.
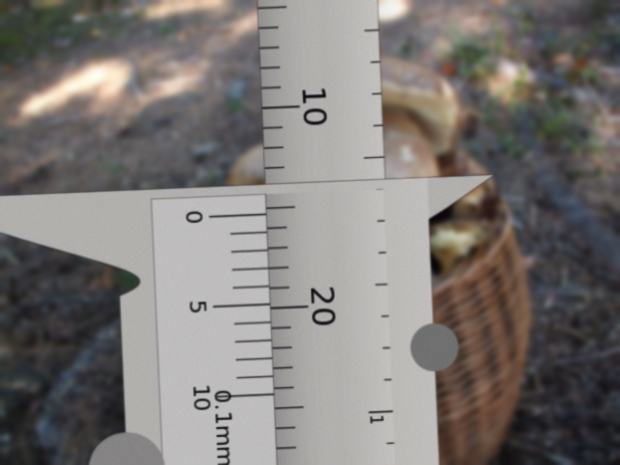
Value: 15.3mm
